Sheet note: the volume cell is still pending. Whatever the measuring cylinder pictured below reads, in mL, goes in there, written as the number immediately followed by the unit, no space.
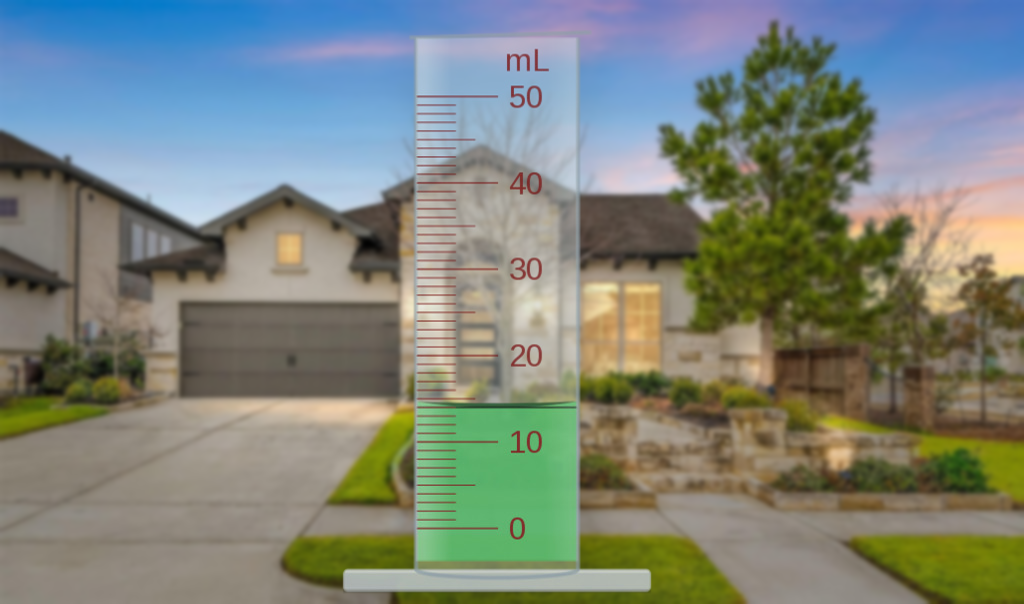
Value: 14mL
